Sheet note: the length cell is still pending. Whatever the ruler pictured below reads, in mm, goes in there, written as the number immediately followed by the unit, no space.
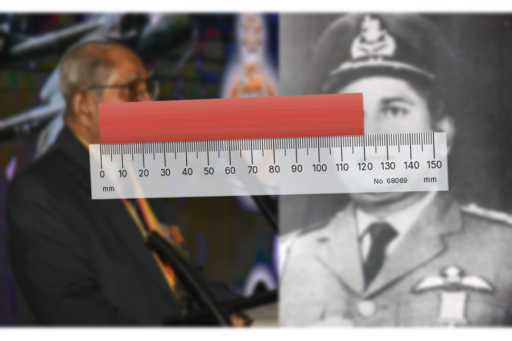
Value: 120mm
